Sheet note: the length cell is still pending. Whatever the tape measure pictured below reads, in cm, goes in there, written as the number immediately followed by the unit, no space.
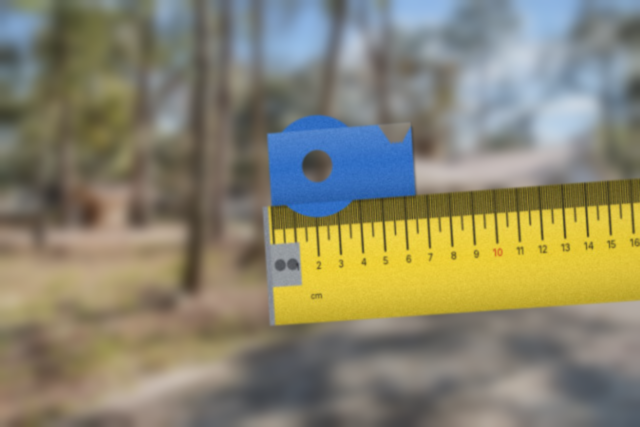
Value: 6.5cm
